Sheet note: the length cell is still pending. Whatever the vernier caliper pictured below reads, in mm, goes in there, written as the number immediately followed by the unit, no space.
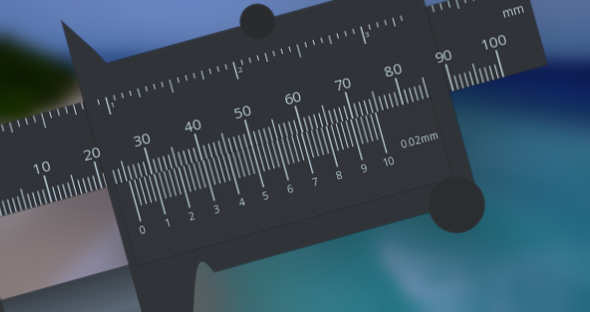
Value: 25.5mm
